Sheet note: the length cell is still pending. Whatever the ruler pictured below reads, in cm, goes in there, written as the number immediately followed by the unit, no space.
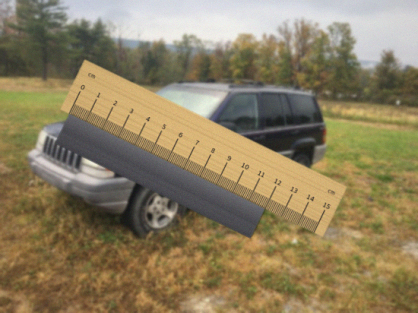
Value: 12cm
